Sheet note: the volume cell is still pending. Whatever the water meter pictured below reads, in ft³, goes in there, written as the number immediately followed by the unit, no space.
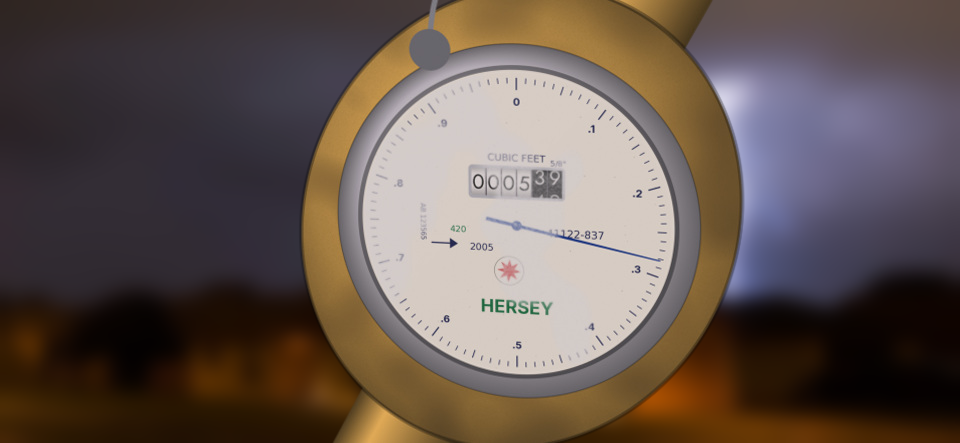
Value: 539.28ft³
